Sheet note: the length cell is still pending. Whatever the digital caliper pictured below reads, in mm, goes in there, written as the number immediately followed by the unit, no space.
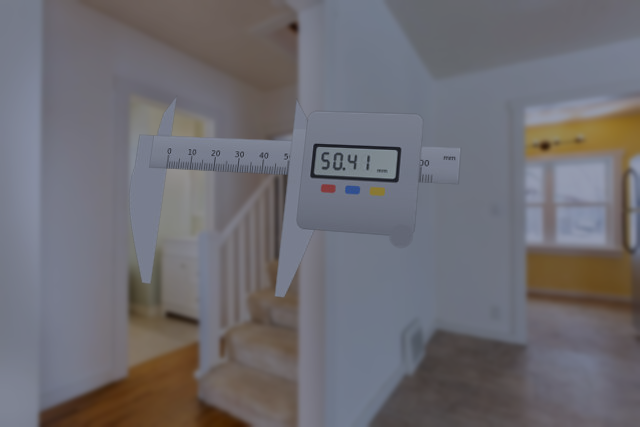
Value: 50.41mm
